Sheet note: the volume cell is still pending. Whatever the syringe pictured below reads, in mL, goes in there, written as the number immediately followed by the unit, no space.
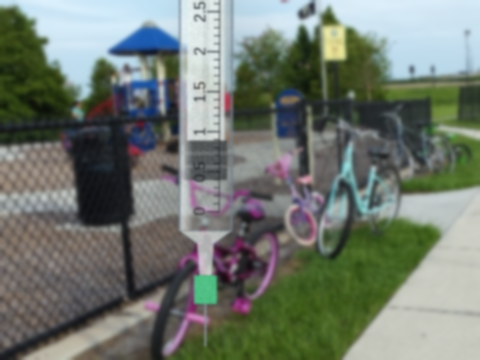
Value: 0.4mL
